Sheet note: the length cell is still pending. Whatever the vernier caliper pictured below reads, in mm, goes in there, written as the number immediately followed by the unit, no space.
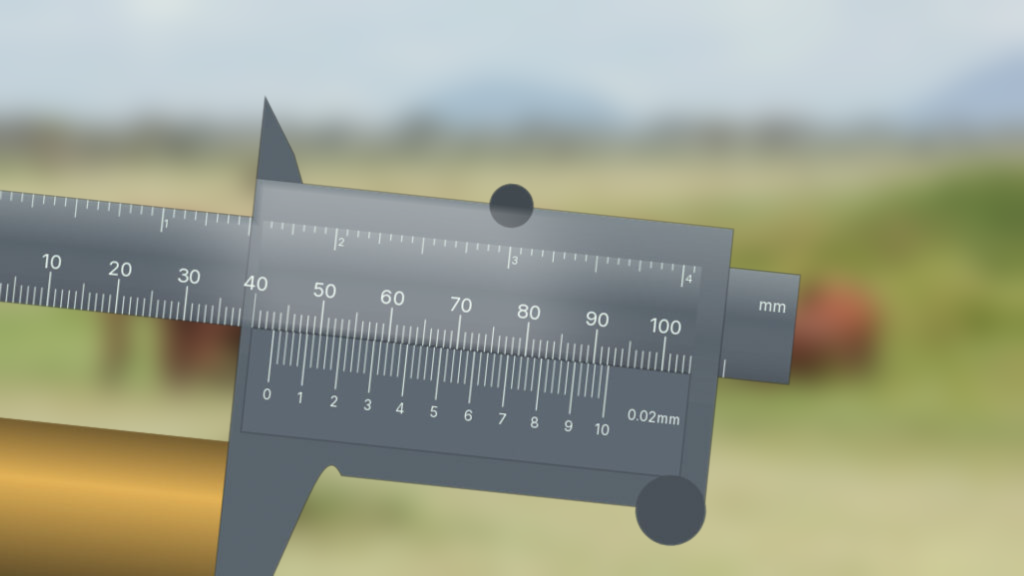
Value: 43.2mm
